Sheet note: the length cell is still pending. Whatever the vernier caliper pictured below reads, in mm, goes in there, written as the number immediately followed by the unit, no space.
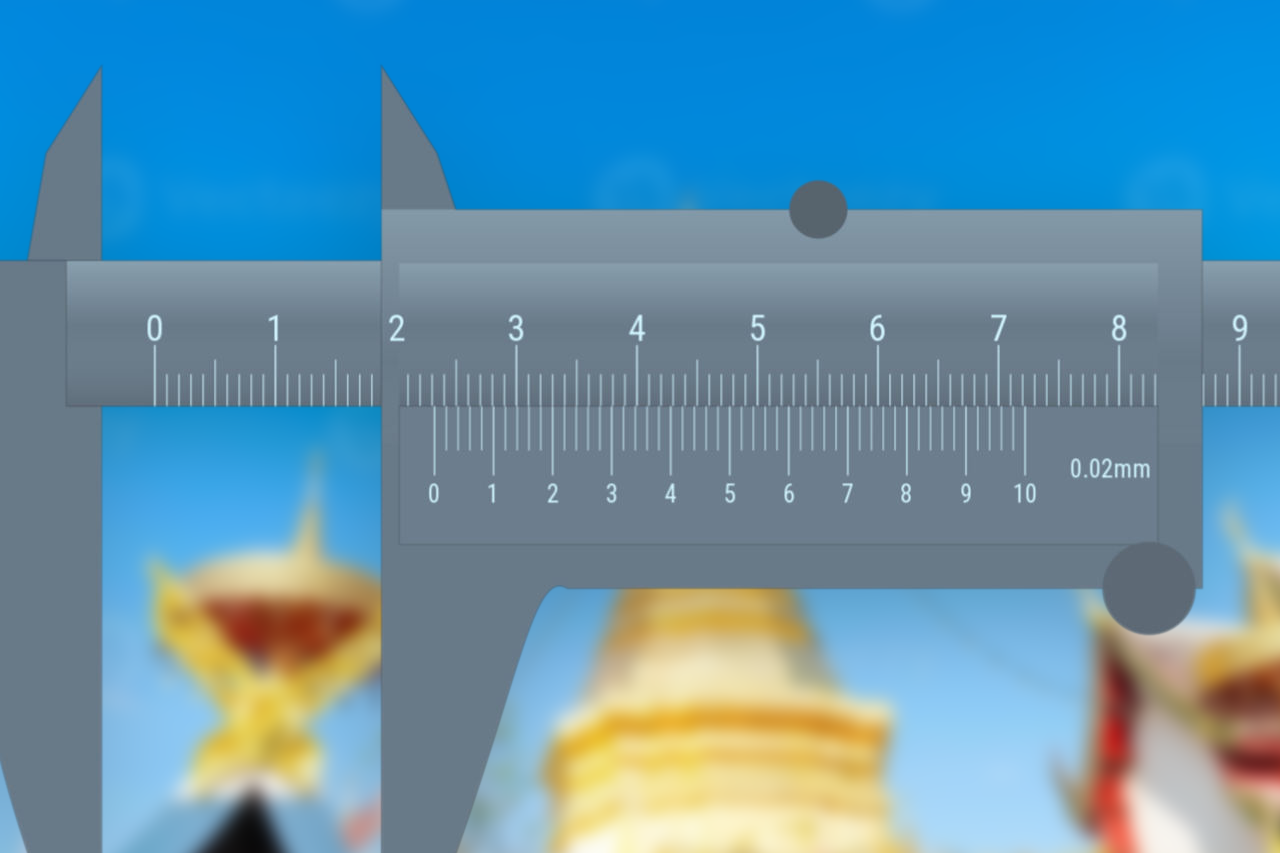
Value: 23.2mm
